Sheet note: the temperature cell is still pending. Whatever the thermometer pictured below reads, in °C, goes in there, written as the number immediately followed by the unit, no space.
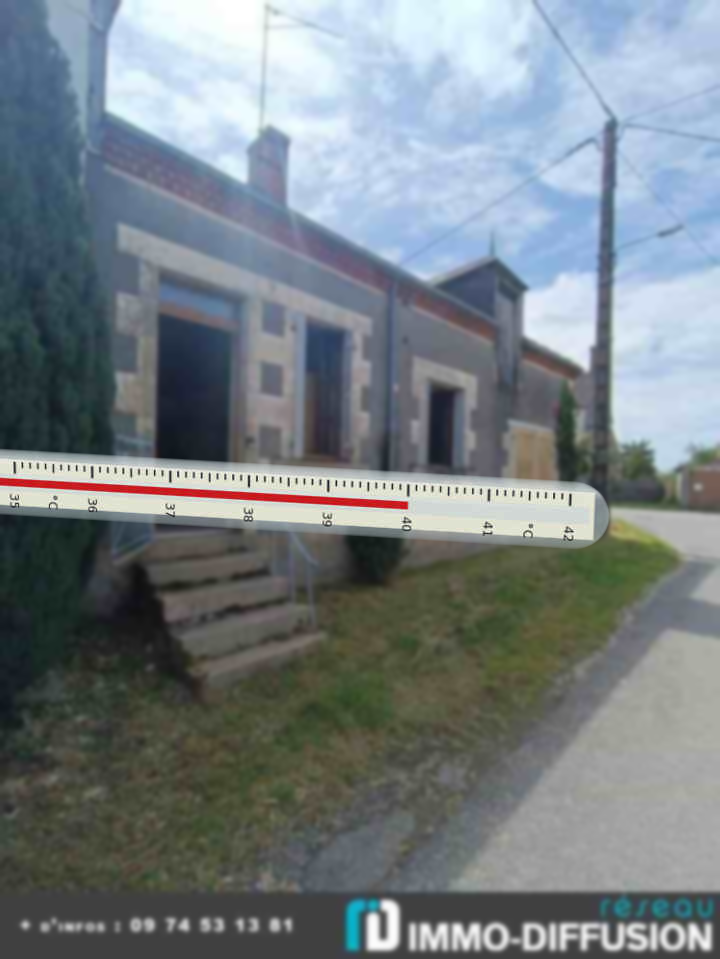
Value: 40°C
